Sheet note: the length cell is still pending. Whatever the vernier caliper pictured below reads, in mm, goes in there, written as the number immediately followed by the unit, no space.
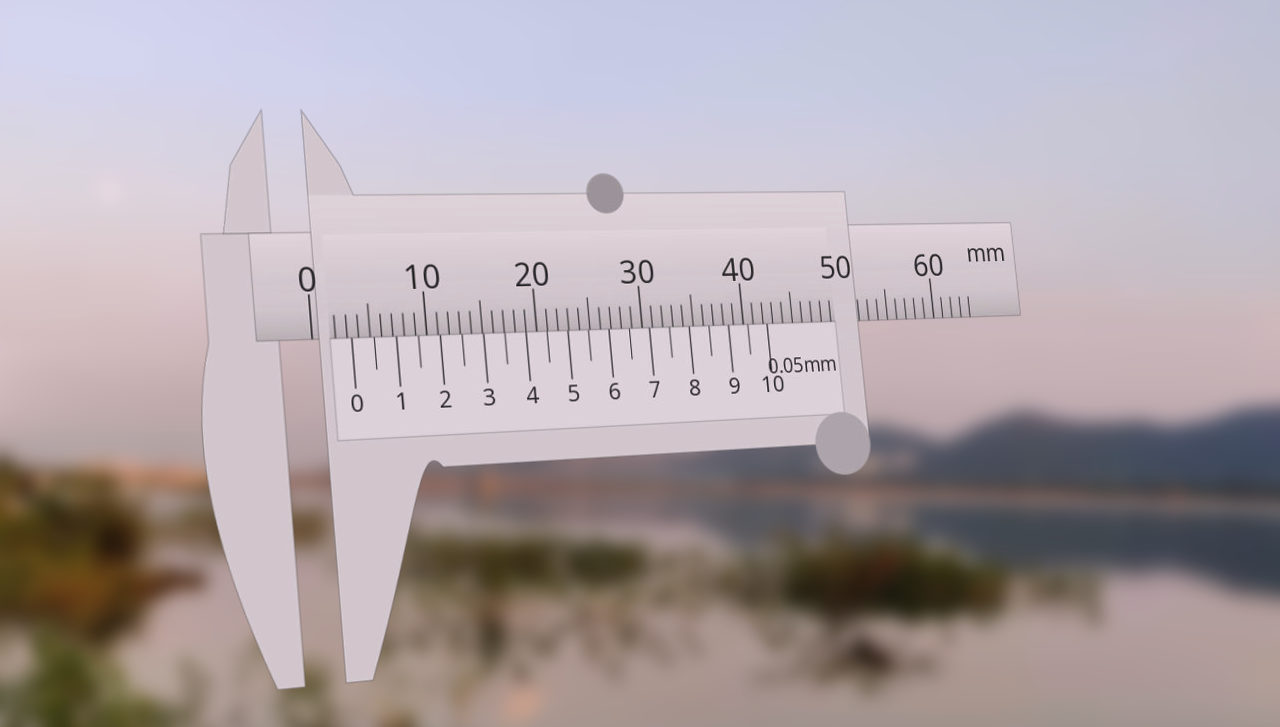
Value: 3.4mm
